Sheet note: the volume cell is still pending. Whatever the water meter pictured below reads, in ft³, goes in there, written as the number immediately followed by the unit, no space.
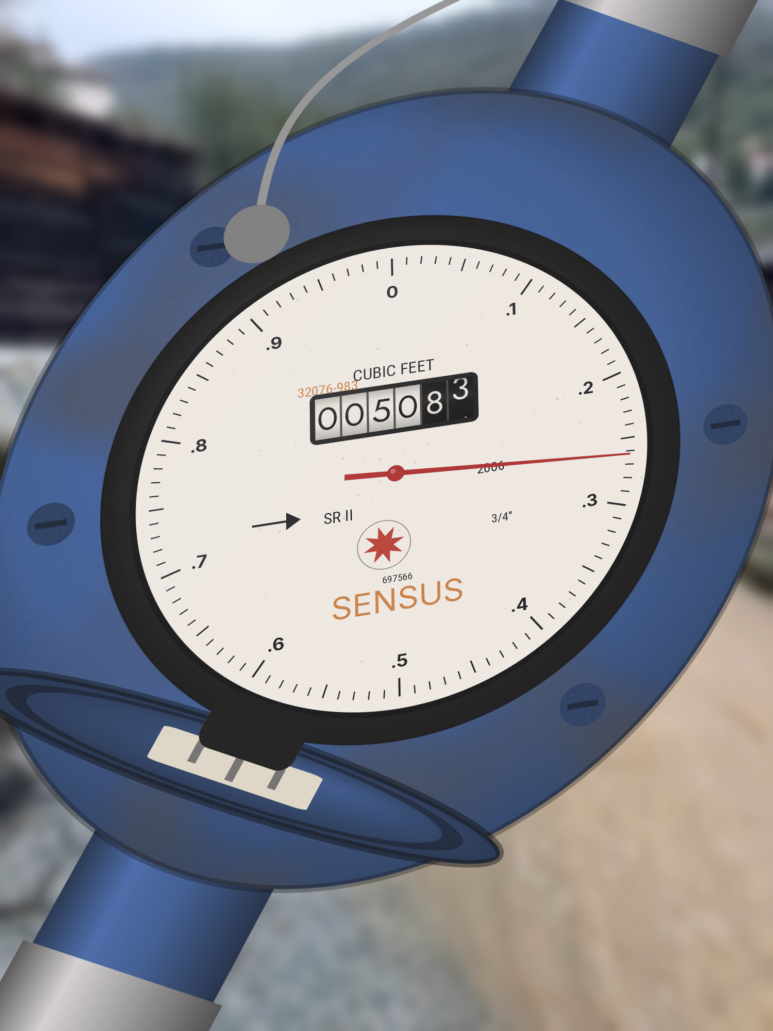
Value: 5083.26ft³
